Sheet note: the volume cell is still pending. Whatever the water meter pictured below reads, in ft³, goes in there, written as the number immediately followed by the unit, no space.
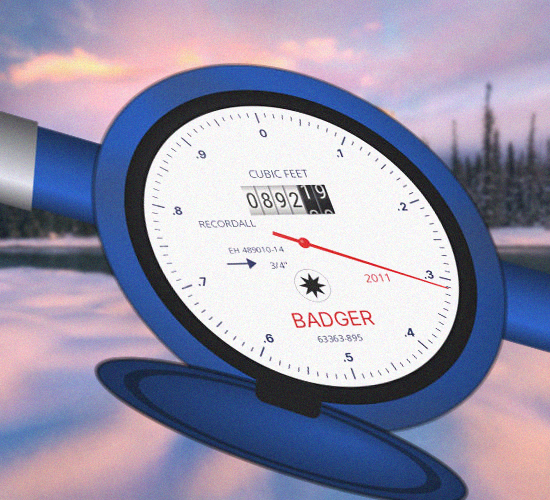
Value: 89219.31ft³
